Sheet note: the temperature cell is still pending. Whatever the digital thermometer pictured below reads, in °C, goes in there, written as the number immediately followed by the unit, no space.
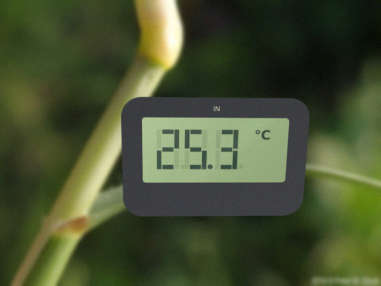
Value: 25.3°C
